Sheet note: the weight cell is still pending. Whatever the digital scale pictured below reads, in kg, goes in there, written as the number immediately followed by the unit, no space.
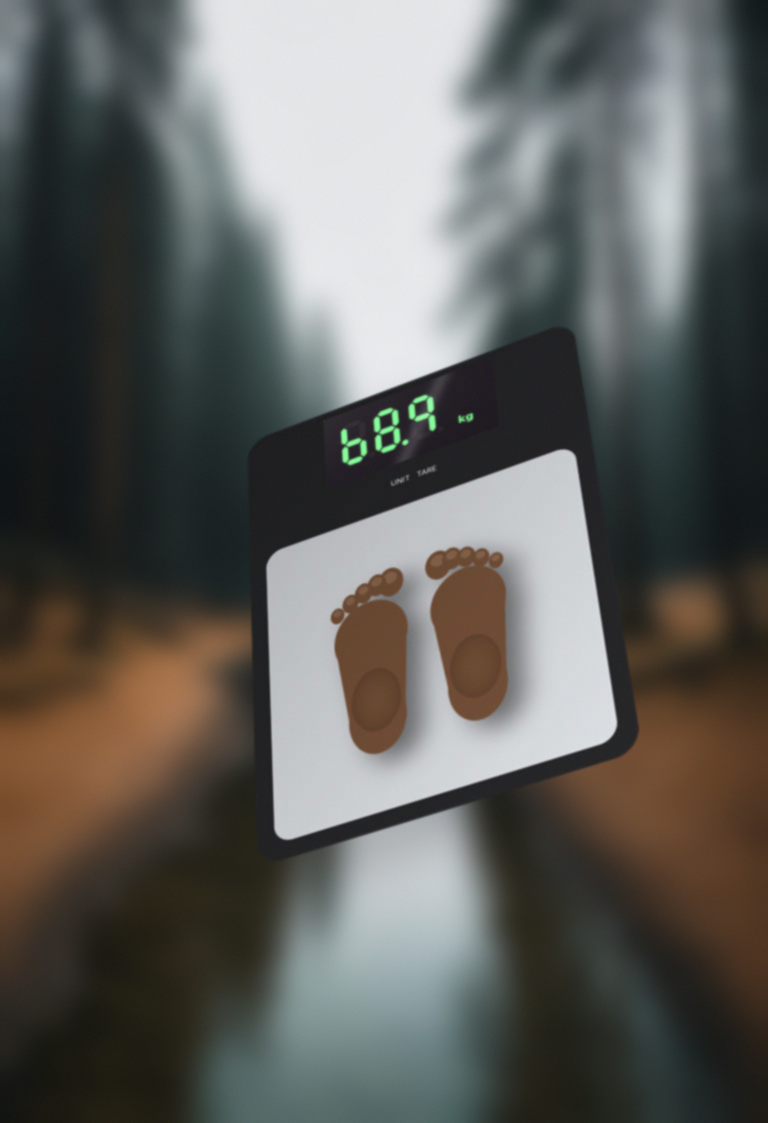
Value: 68.9kg
